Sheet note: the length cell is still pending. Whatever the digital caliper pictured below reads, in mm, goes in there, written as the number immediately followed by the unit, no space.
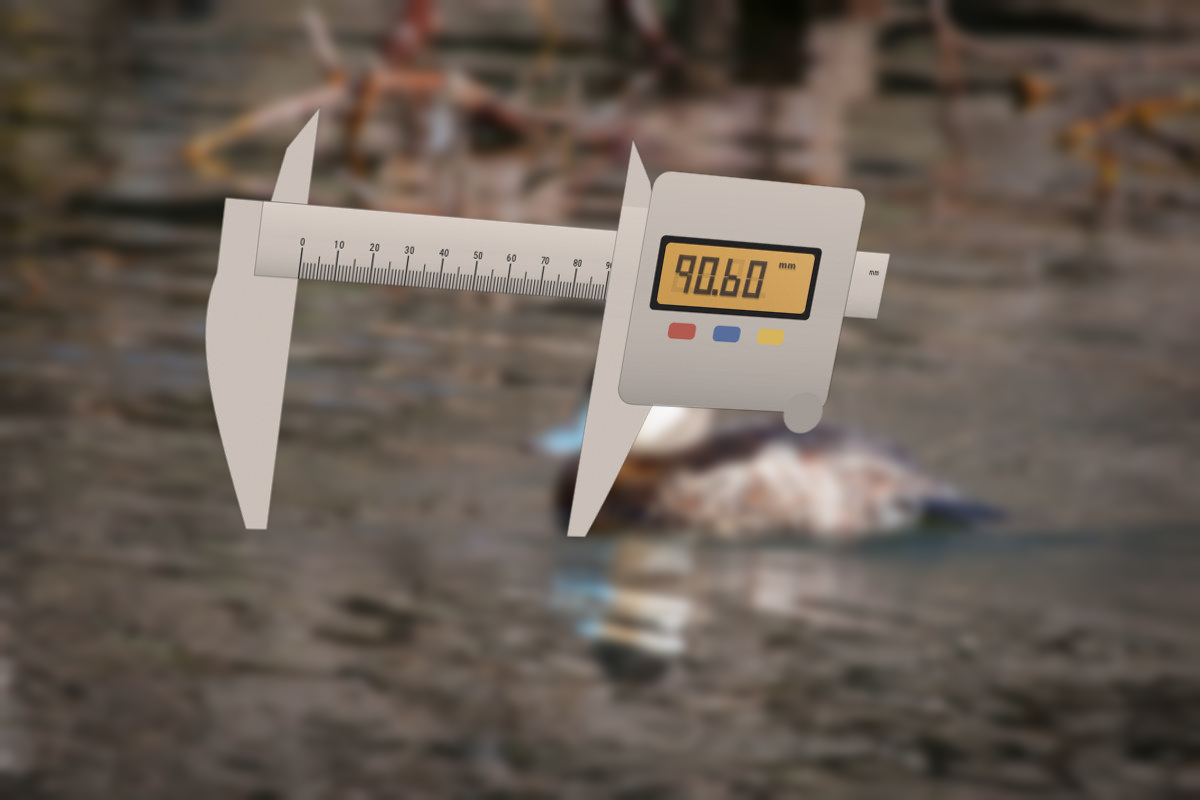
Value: 90.60mm
